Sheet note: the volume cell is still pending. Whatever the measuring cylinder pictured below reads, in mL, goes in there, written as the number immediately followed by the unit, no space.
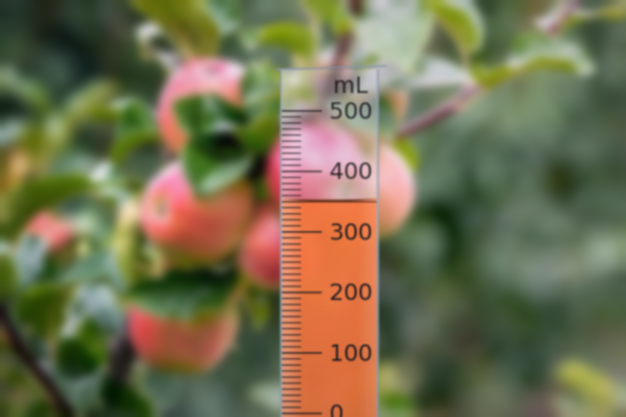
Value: 350mL
